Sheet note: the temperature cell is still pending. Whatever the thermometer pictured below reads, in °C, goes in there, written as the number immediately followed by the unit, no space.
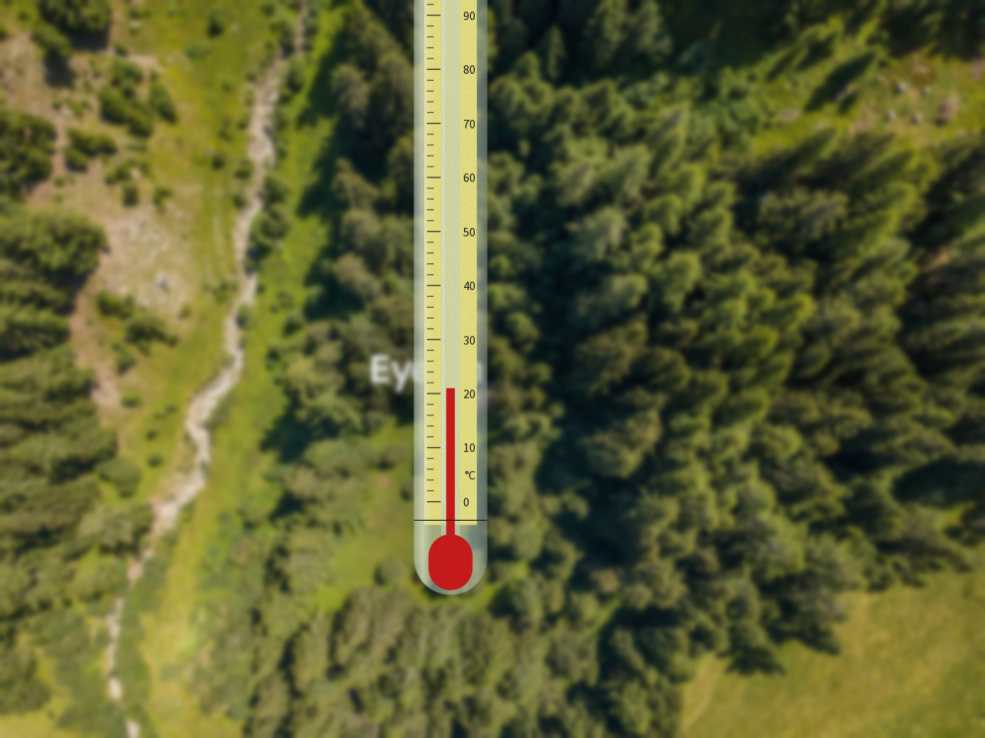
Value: 21°C
